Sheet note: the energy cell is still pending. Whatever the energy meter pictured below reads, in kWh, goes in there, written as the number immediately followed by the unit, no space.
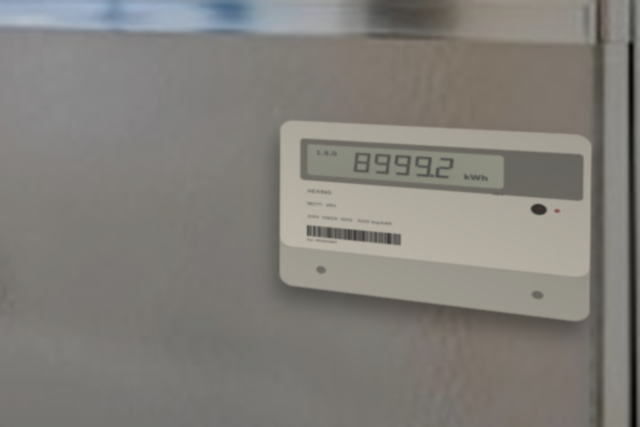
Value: 8999.2kWh
